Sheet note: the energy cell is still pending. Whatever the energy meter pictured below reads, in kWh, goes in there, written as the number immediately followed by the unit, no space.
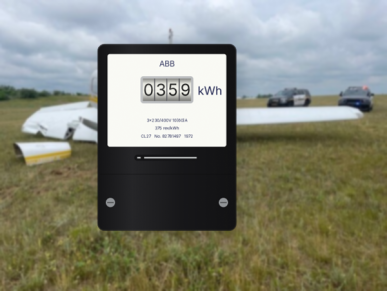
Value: 359kWh
